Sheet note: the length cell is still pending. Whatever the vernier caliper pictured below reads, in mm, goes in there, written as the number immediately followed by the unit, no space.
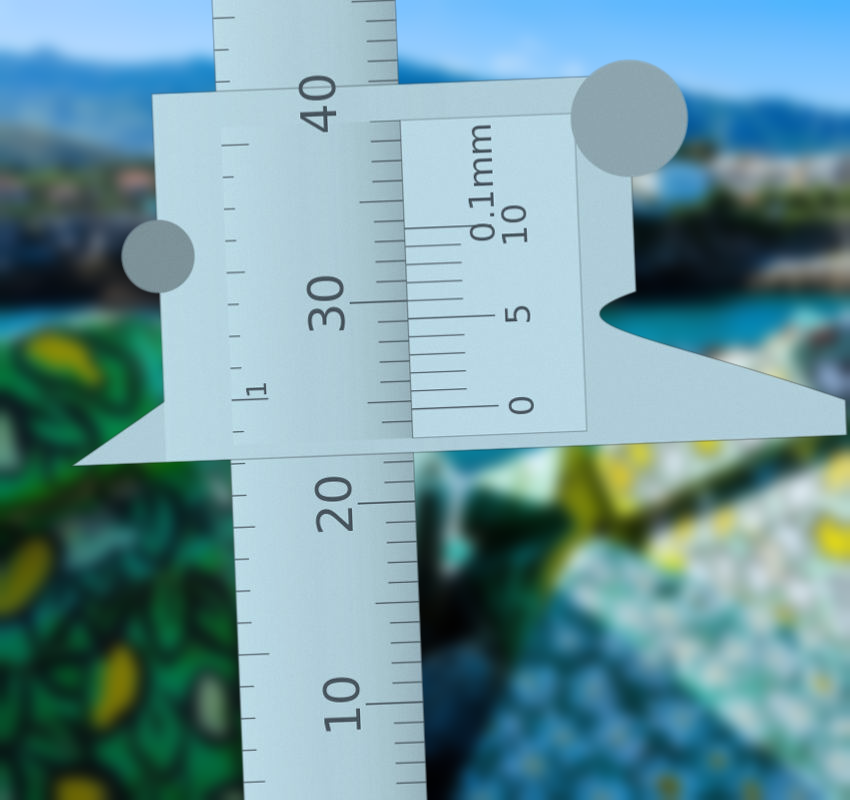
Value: 24.6mm
